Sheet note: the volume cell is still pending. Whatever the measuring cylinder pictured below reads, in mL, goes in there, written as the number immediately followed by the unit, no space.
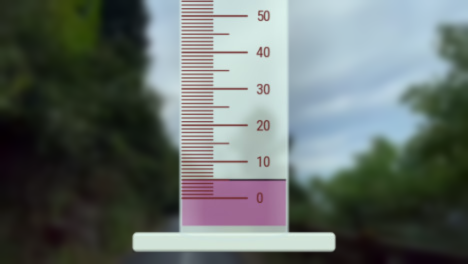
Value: 5mL
